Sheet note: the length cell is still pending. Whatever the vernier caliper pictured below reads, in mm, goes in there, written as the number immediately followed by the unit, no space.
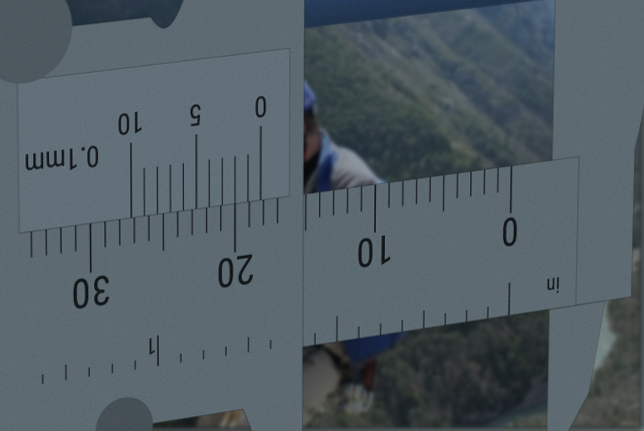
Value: 18.2mm
